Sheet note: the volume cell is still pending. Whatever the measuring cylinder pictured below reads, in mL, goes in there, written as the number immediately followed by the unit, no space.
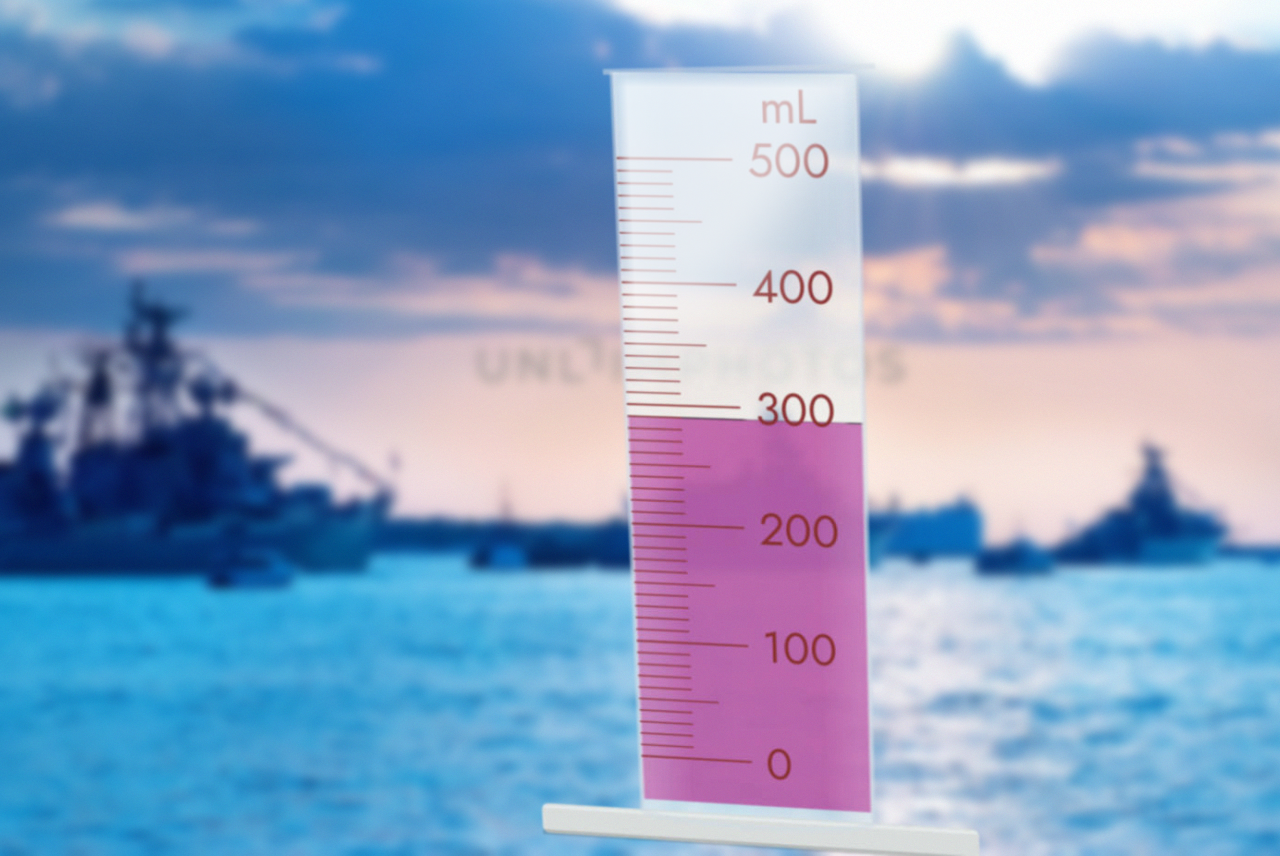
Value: 290mL
